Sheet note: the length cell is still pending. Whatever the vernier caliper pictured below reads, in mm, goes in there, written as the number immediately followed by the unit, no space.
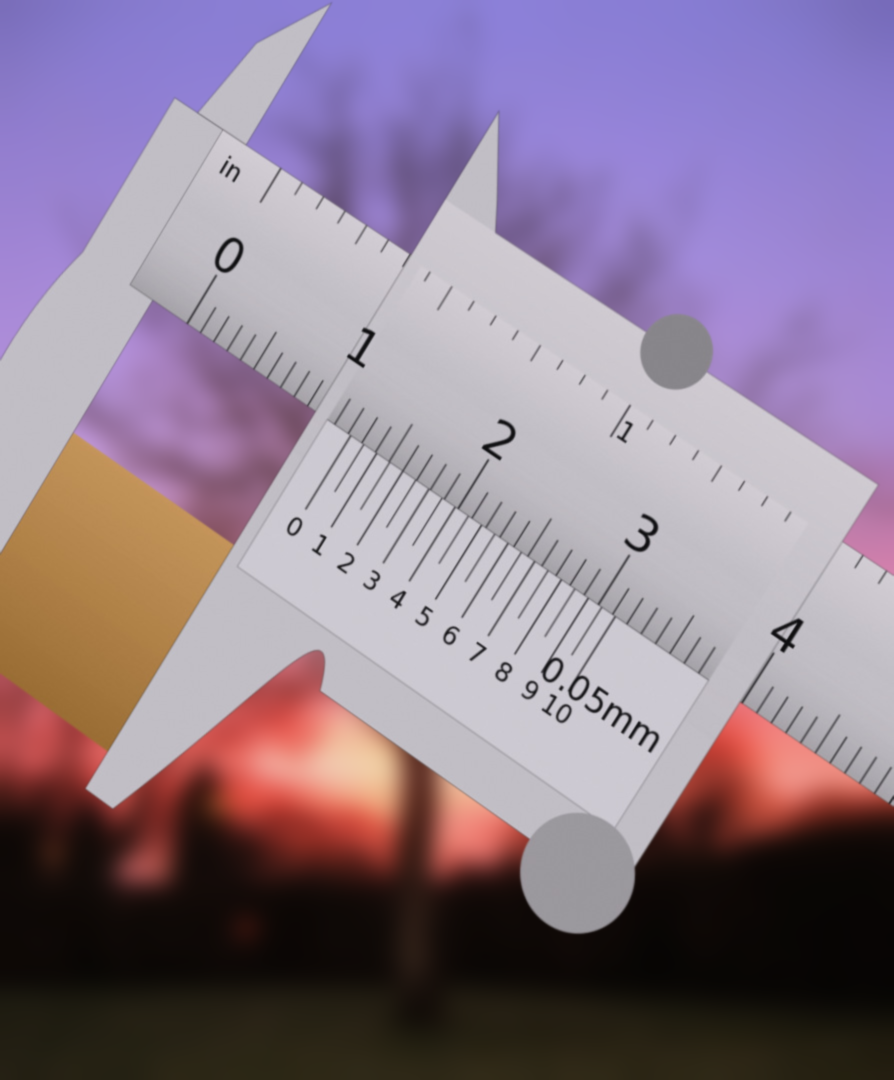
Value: 12.2mm
